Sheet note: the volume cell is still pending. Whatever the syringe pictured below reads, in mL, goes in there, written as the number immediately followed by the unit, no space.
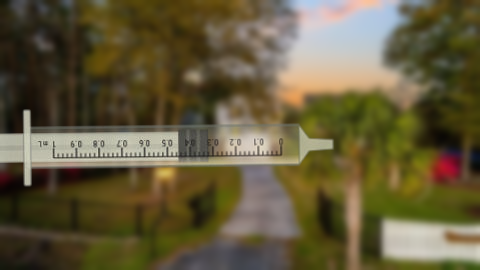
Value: 0.32mL
